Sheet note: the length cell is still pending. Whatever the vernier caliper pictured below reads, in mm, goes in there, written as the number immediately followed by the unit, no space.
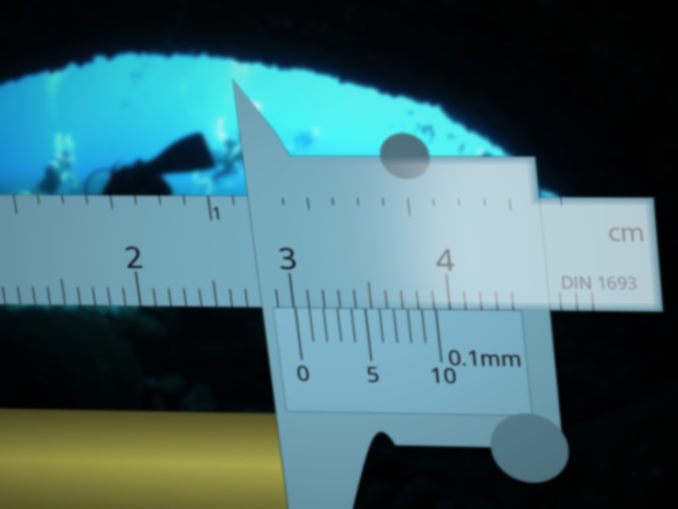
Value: 30.1mm
